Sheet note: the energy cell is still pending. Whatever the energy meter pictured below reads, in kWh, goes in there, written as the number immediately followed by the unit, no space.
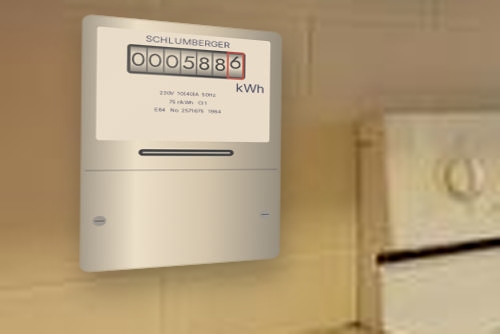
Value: 588.6kWh
